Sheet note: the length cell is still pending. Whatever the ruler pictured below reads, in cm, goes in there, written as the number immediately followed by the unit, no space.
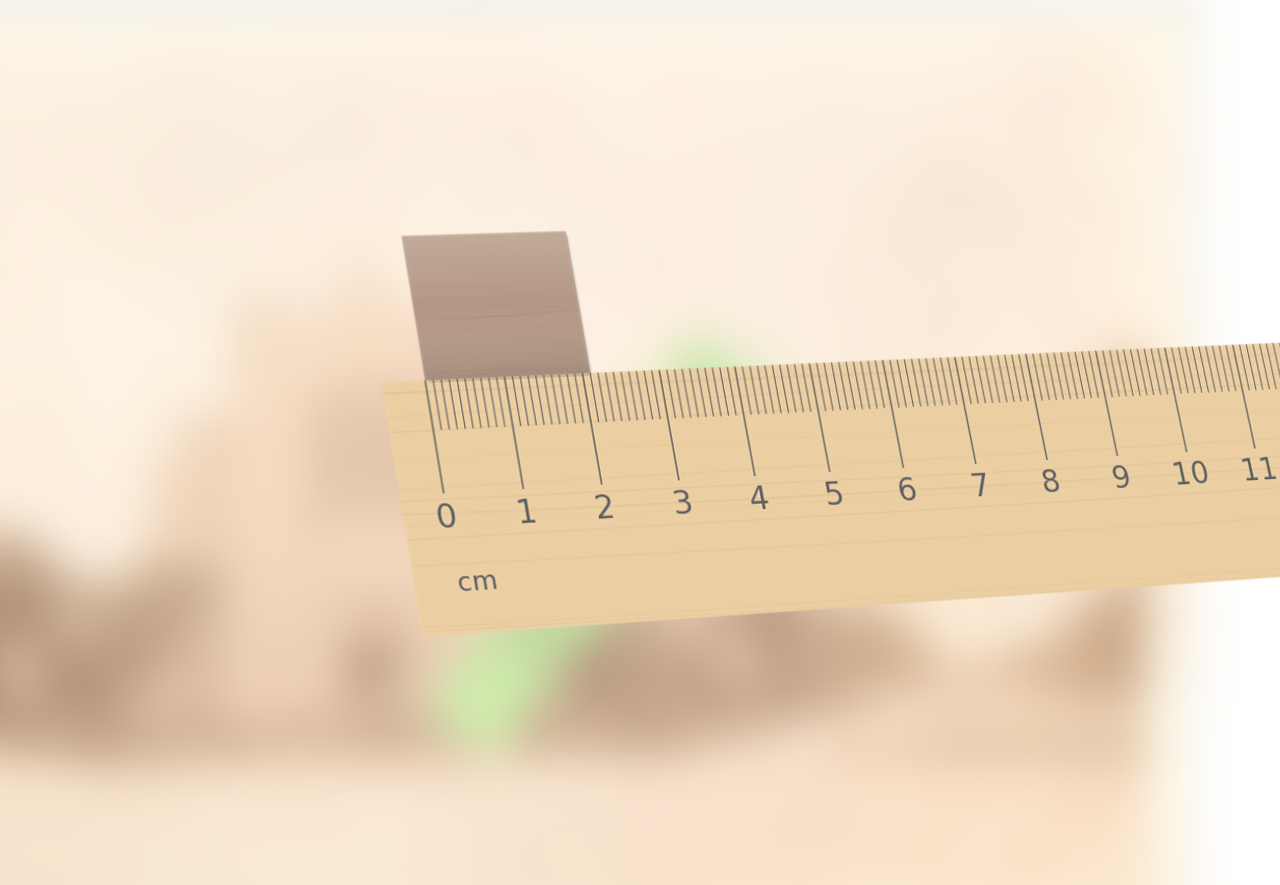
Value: 2.1cm
